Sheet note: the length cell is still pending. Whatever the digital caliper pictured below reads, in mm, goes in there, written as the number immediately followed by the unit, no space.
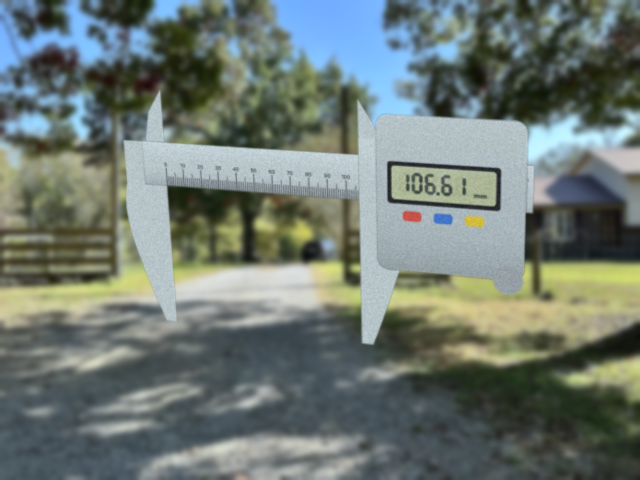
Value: 106.61mm
